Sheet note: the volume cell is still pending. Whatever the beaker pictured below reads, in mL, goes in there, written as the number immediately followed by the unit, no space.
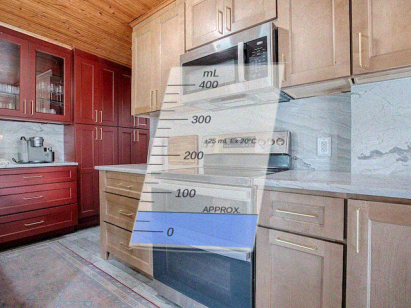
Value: 50mL
